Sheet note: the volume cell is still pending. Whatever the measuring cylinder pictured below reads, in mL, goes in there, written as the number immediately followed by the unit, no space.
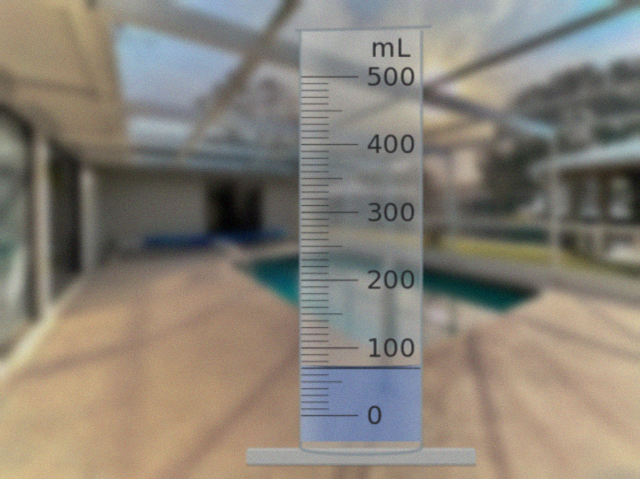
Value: 70mL
